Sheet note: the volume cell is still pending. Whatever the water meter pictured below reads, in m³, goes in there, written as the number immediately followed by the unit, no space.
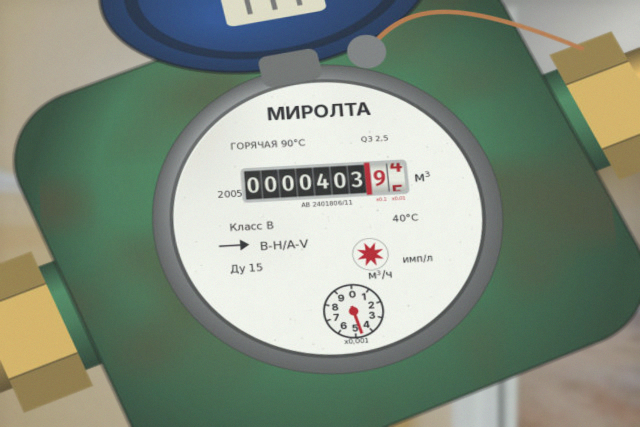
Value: 403.944m³
